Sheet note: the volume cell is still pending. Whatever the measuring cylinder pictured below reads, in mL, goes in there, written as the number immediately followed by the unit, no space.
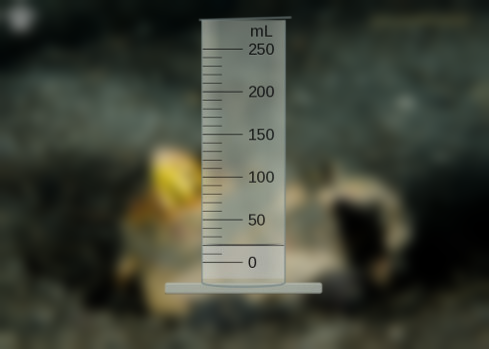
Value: 20mL
